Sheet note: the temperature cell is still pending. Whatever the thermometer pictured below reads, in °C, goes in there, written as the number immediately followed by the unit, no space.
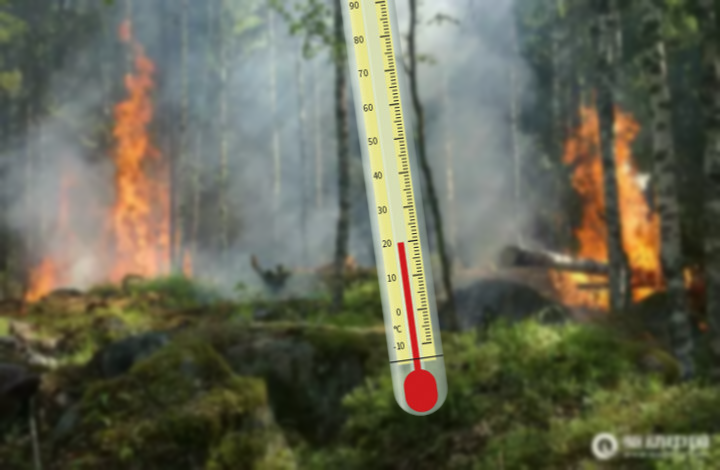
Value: 20°C
